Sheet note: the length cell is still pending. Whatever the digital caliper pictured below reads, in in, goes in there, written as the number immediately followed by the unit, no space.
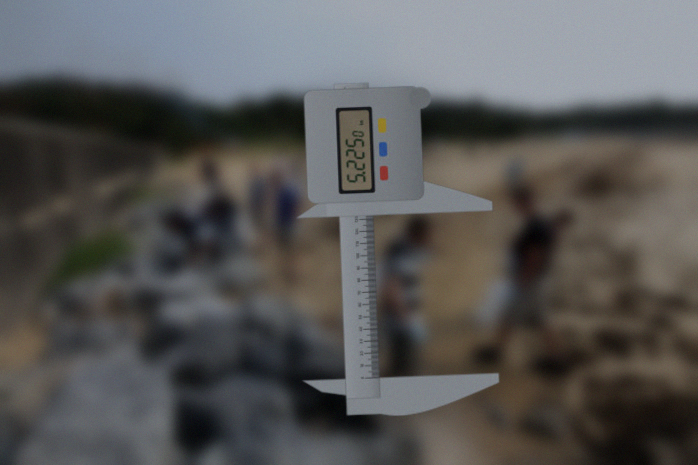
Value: 5.2250in
